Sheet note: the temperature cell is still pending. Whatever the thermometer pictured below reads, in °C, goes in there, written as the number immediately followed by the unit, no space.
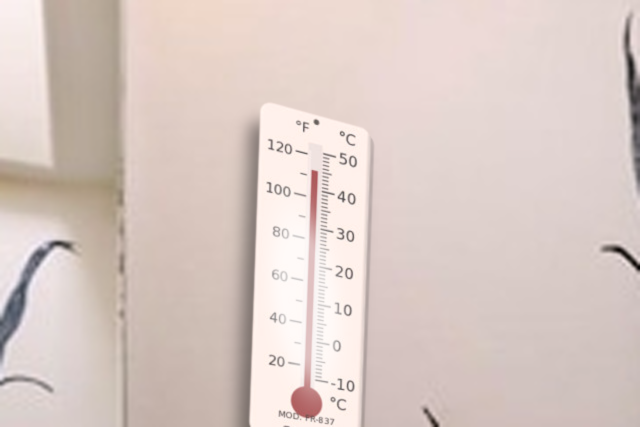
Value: 45°C
